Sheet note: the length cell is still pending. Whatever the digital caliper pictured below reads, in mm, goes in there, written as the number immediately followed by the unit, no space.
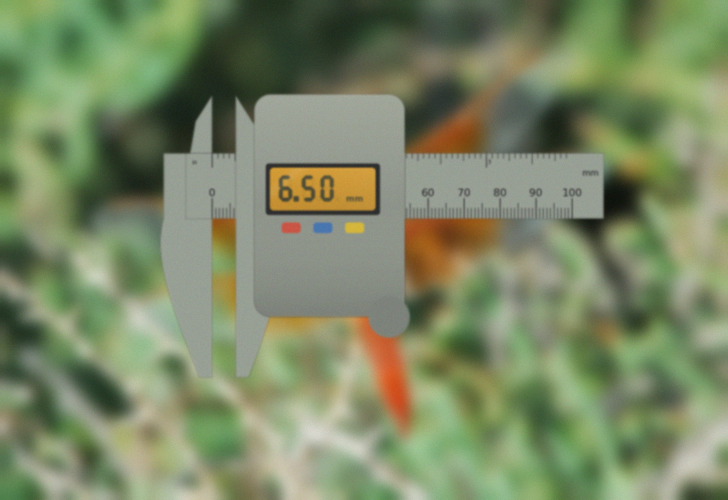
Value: 6.50mm
